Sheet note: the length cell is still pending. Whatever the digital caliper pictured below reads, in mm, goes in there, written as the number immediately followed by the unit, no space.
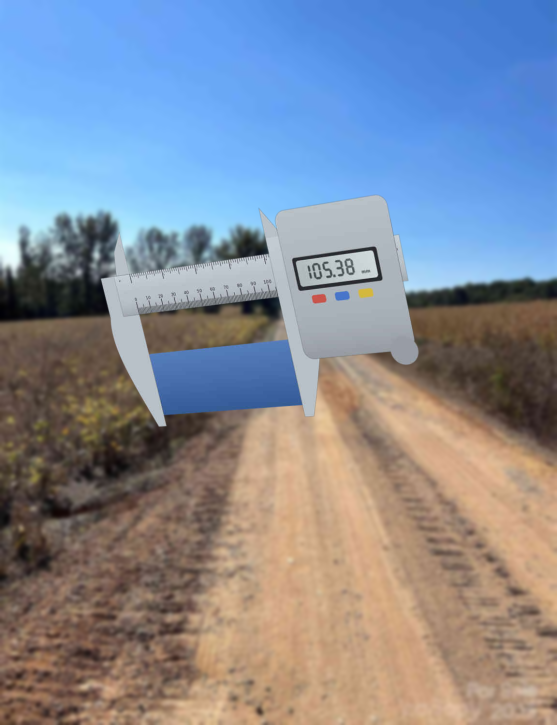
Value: 105.38mm
